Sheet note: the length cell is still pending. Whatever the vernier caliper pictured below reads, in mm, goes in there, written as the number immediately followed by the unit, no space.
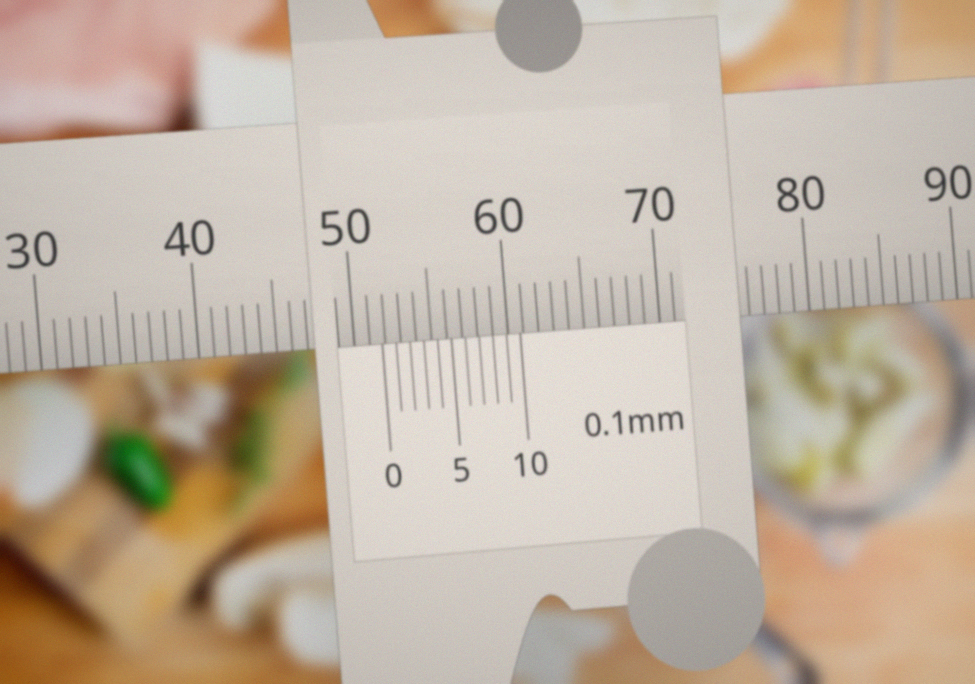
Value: 51.8mm
